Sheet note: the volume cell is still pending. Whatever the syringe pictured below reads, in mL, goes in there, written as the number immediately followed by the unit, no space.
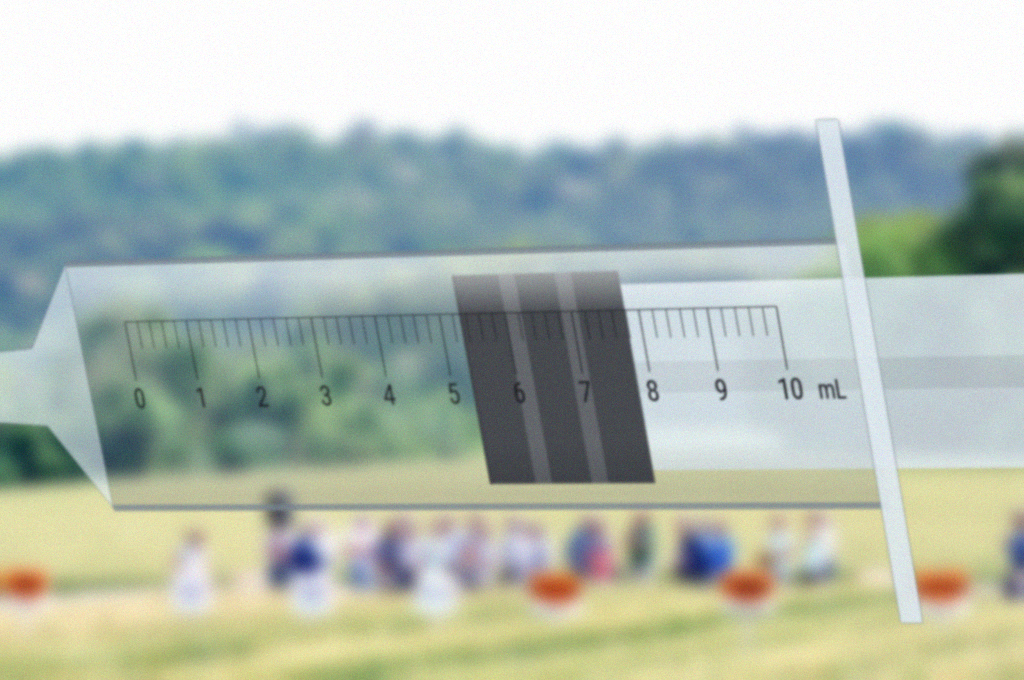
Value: 5.3mL
